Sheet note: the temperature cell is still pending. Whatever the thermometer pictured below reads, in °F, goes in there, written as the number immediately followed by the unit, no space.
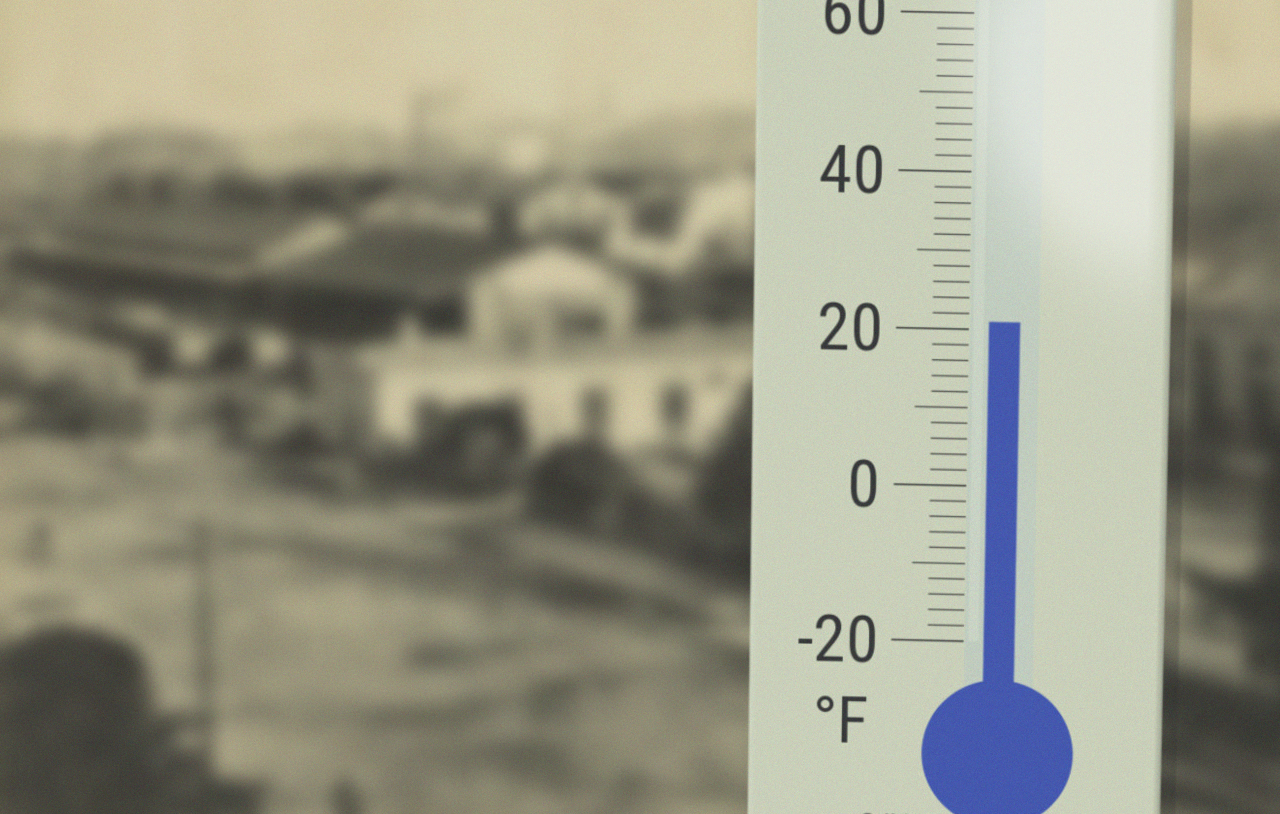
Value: 21°F
